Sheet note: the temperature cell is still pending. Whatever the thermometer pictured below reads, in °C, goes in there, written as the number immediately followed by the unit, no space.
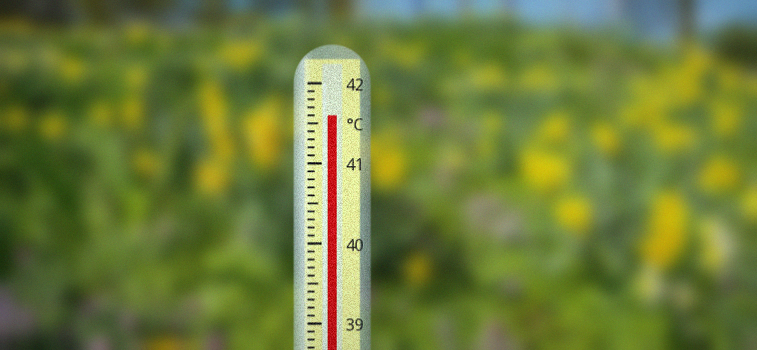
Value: 41.6°C
